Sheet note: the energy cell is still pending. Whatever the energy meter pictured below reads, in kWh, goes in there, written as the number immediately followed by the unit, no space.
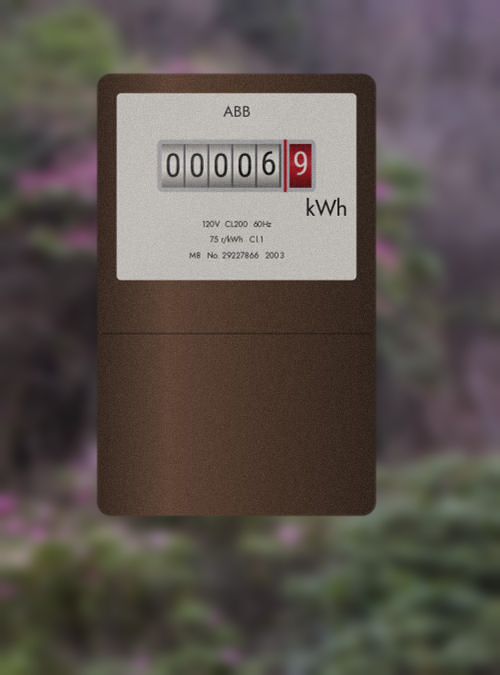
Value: 6.9kWh
